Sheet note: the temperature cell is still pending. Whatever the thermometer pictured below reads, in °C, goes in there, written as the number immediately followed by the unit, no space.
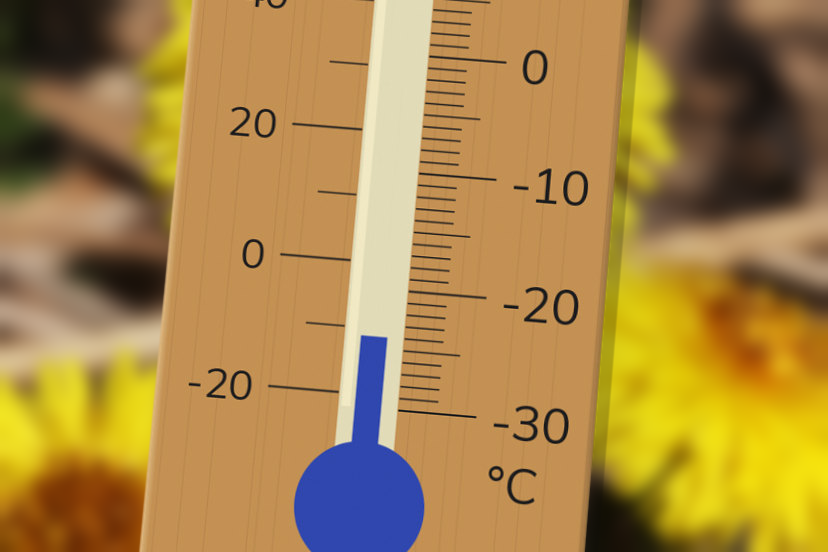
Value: -24°C
